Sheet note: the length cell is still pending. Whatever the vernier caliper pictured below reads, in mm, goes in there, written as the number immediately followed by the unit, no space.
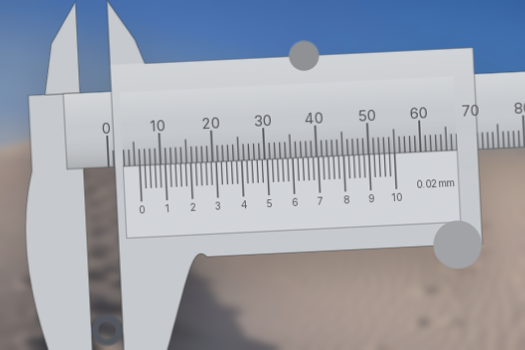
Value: 6.0mm
